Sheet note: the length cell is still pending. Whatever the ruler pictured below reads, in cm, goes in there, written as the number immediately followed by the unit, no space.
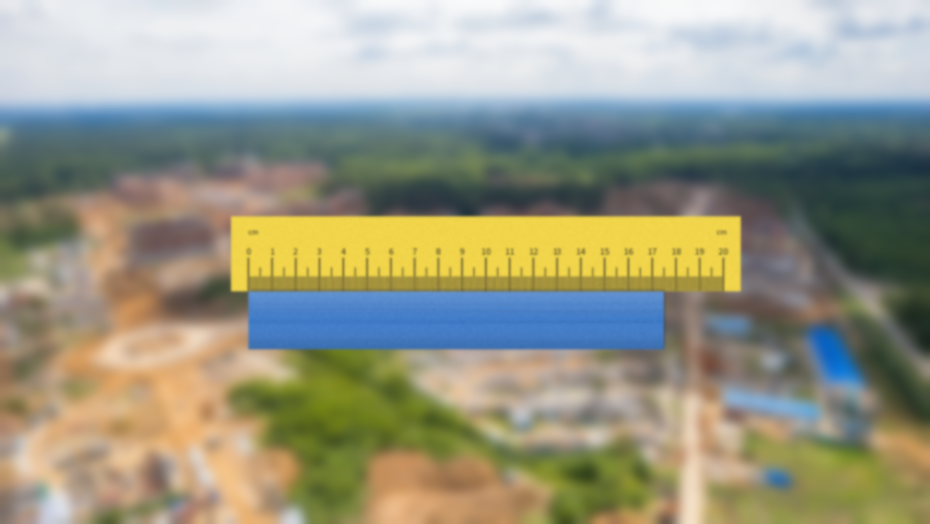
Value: 17.5cm
